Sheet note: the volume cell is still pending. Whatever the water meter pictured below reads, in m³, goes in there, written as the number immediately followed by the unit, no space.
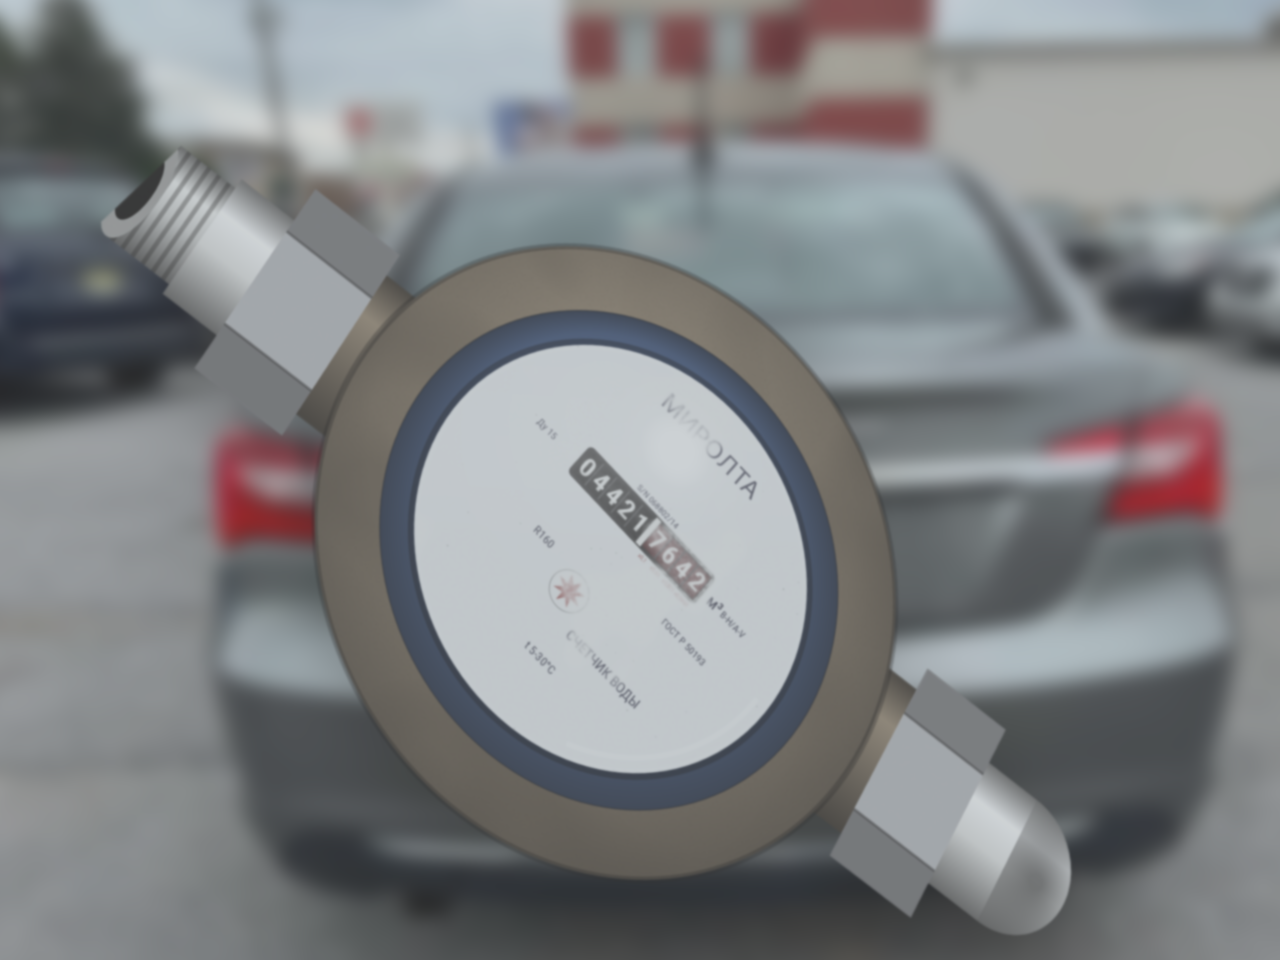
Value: 4421.7642m³
